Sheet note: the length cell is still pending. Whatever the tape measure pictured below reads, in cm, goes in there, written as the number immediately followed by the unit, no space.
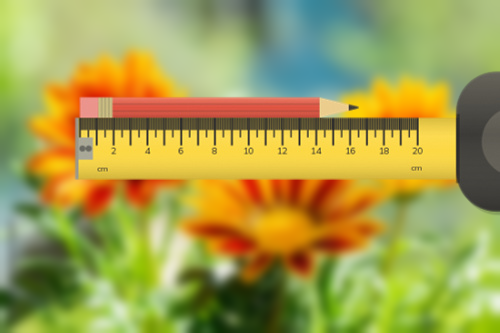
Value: 16.5cm
